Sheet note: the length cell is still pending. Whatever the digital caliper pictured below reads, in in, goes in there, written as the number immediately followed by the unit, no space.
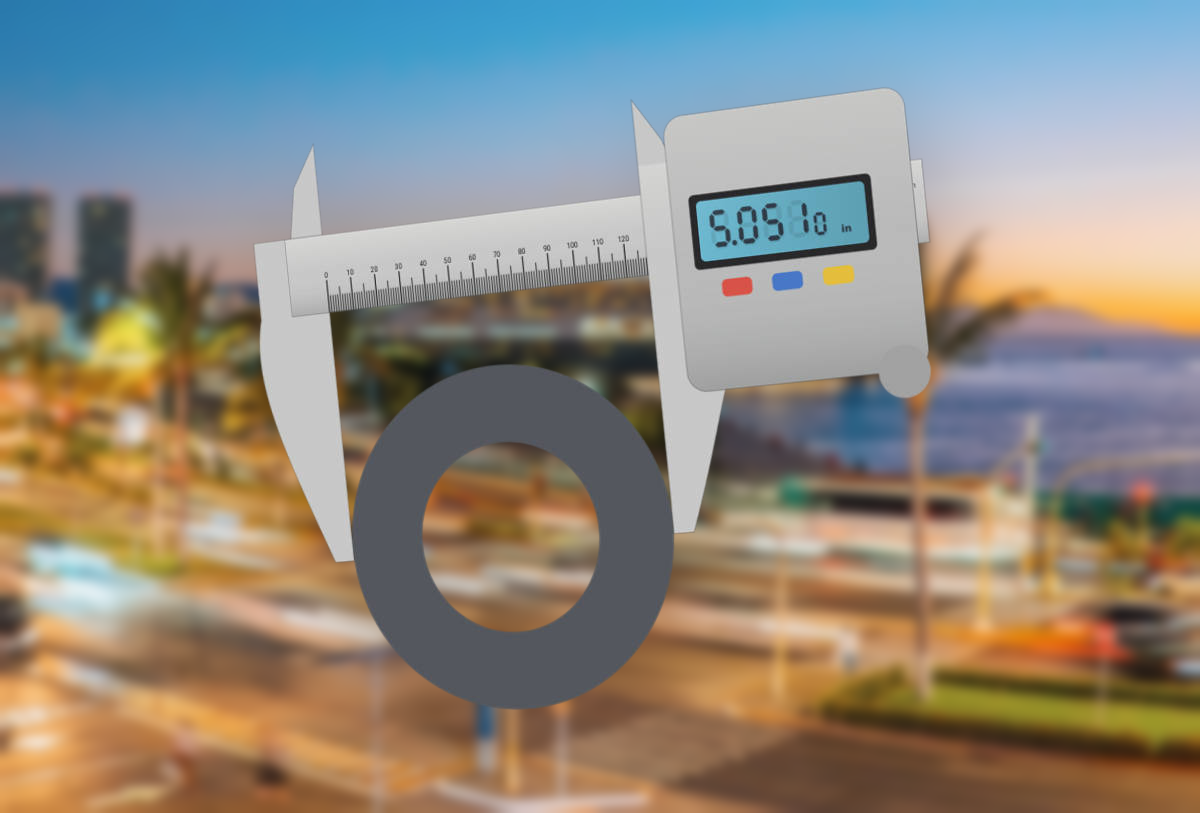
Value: 5.0510in
